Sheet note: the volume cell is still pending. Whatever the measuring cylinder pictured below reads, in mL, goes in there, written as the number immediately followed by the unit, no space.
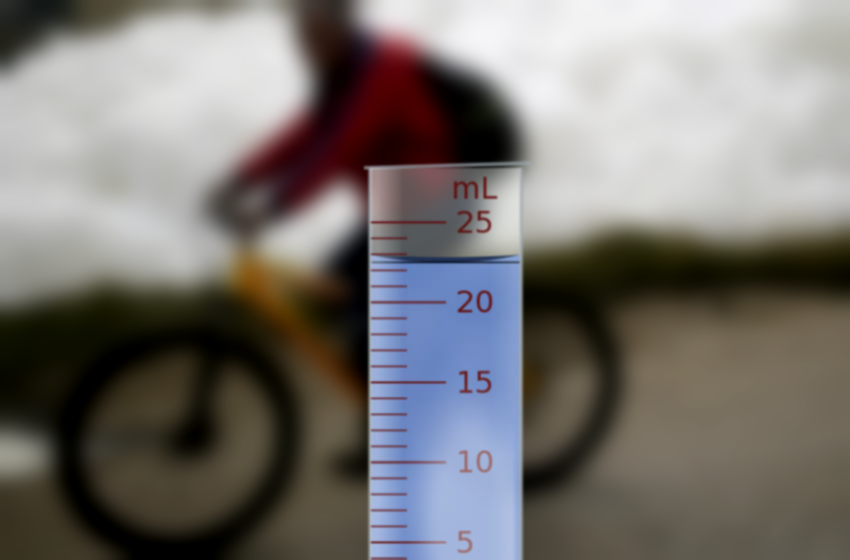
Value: 22.5mL
